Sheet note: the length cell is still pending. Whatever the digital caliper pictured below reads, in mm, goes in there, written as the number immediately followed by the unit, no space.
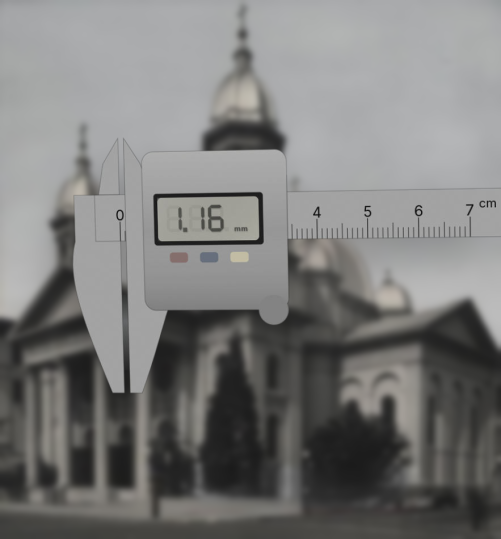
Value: 1.16mm
